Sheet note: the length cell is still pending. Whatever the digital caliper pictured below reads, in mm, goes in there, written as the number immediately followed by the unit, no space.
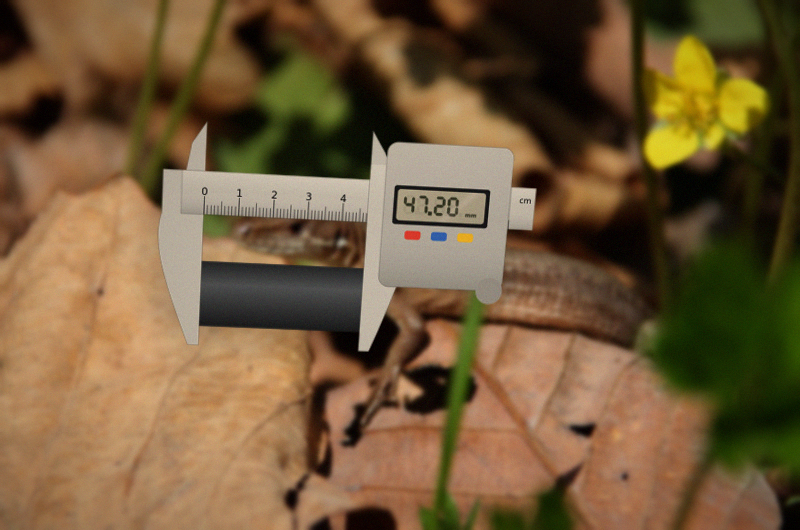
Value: 47.20mm
